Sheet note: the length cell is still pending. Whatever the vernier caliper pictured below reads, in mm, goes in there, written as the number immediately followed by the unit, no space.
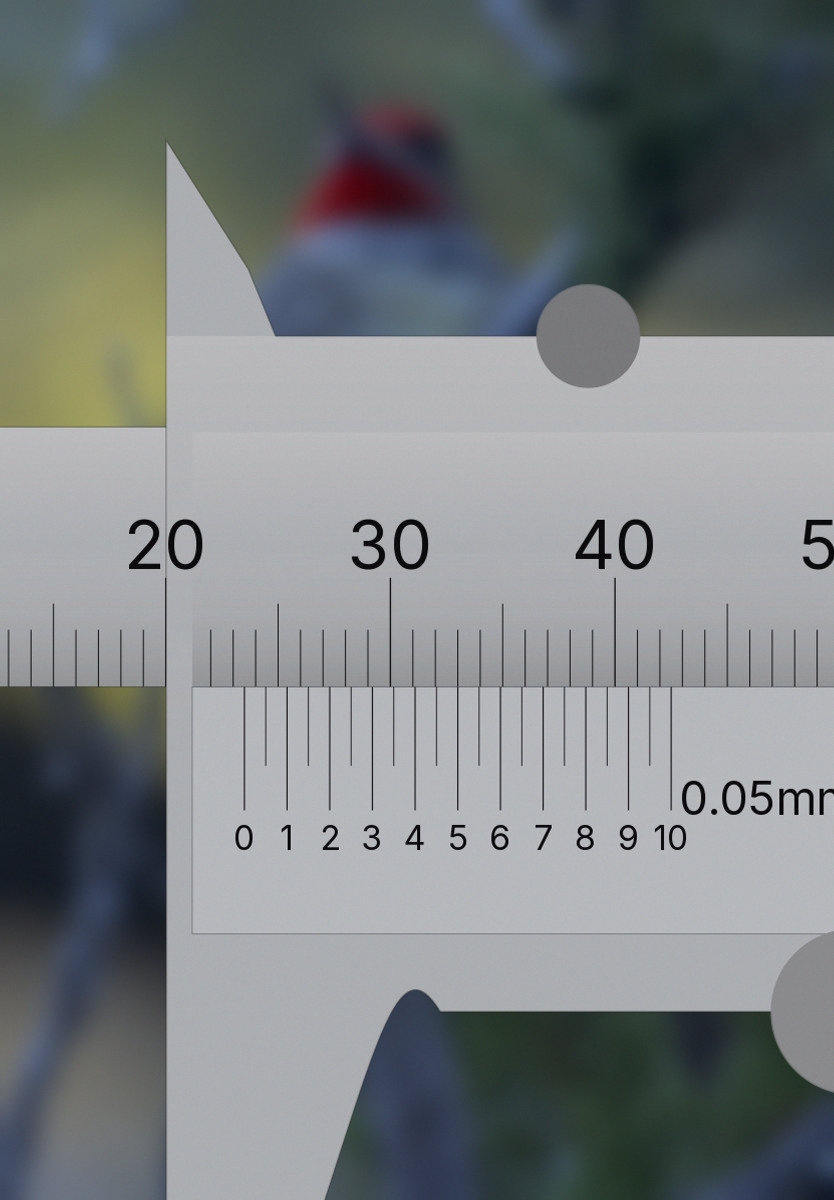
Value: 23.5mm
